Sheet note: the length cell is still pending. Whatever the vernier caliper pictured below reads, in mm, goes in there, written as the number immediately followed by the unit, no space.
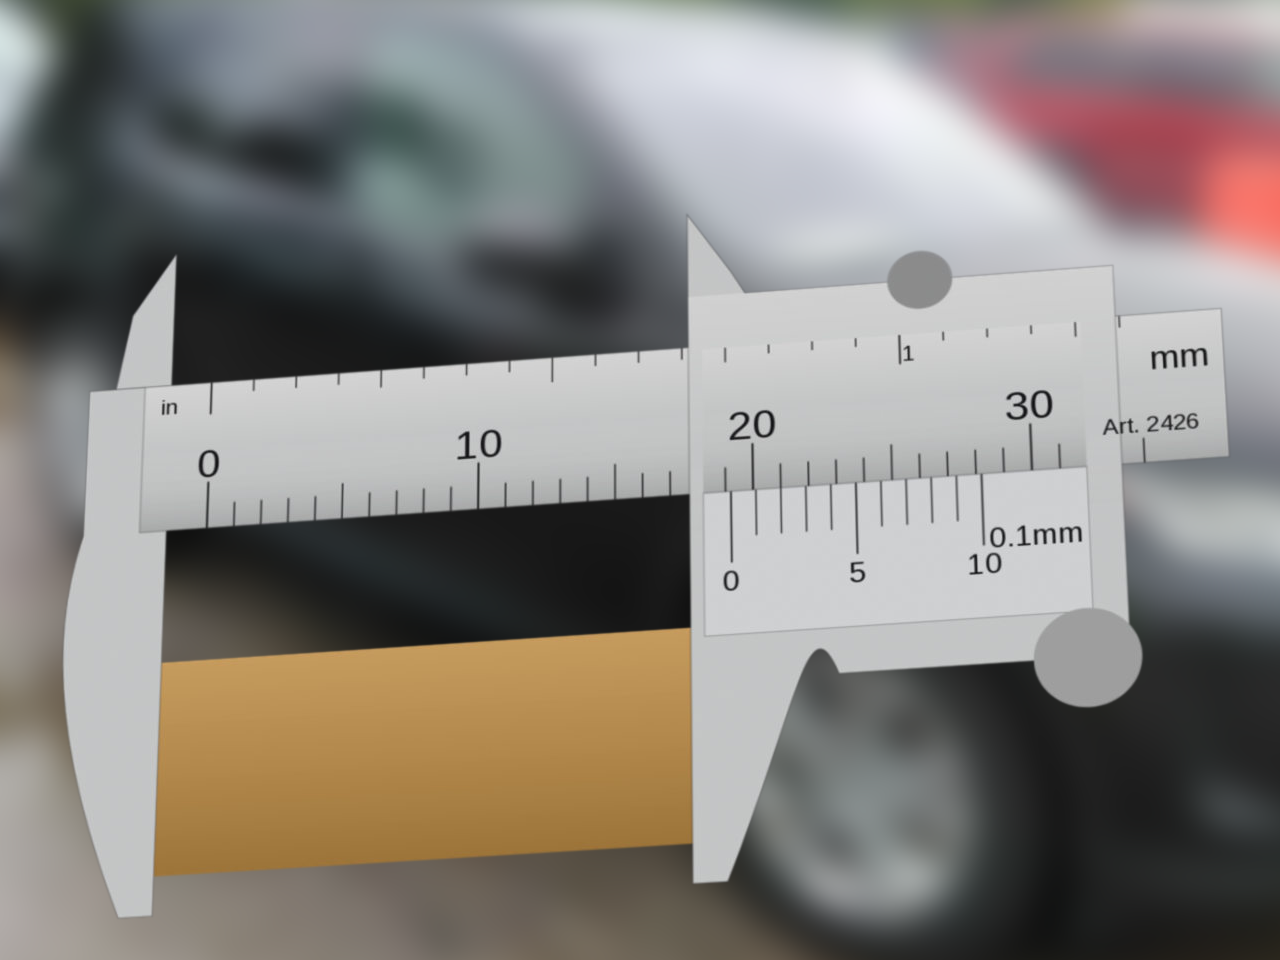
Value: 19.2mm
